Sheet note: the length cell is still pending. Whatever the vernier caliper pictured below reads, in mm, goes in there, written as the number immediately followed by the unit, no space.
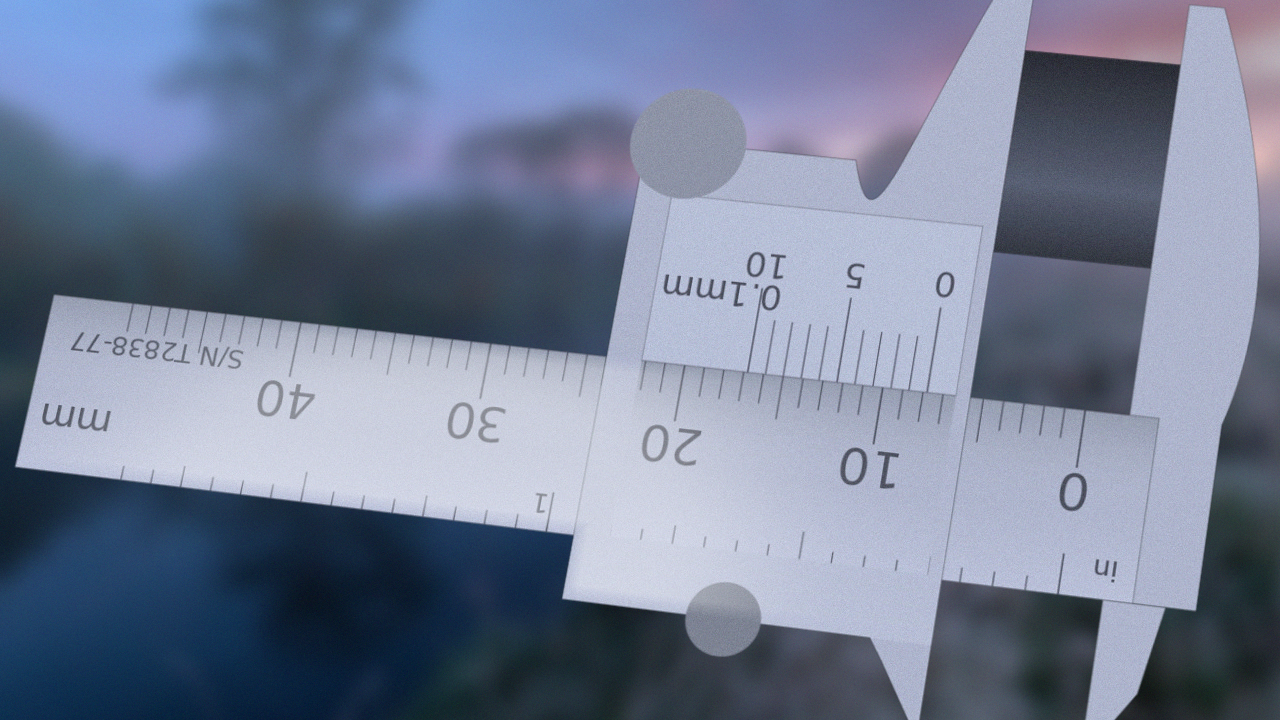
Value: 7.8mm
